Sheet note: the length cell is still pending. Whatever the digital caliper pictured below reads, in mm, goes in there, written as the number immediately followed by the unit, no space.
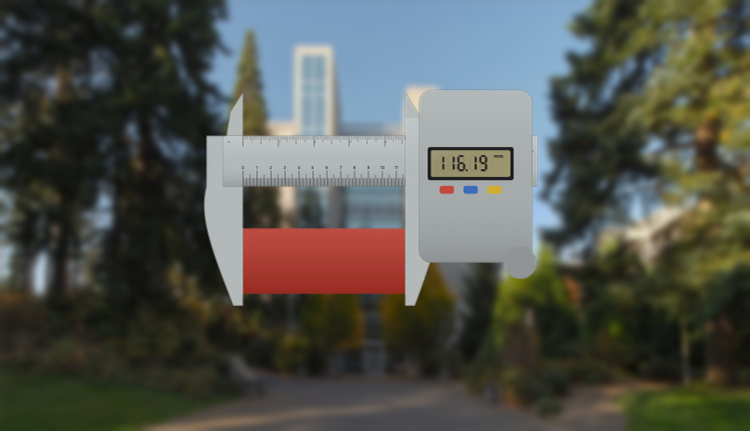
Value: 116.19mm
